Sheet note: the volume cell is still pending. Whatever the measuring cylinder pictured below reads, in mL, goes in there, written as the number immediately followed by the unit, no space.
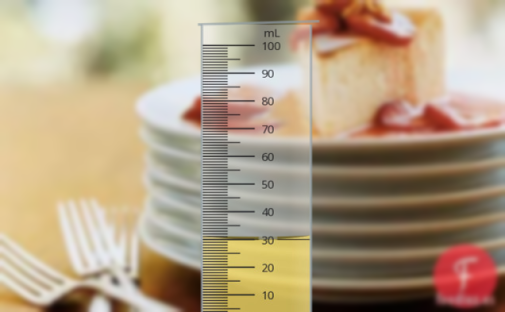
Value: 30mL
